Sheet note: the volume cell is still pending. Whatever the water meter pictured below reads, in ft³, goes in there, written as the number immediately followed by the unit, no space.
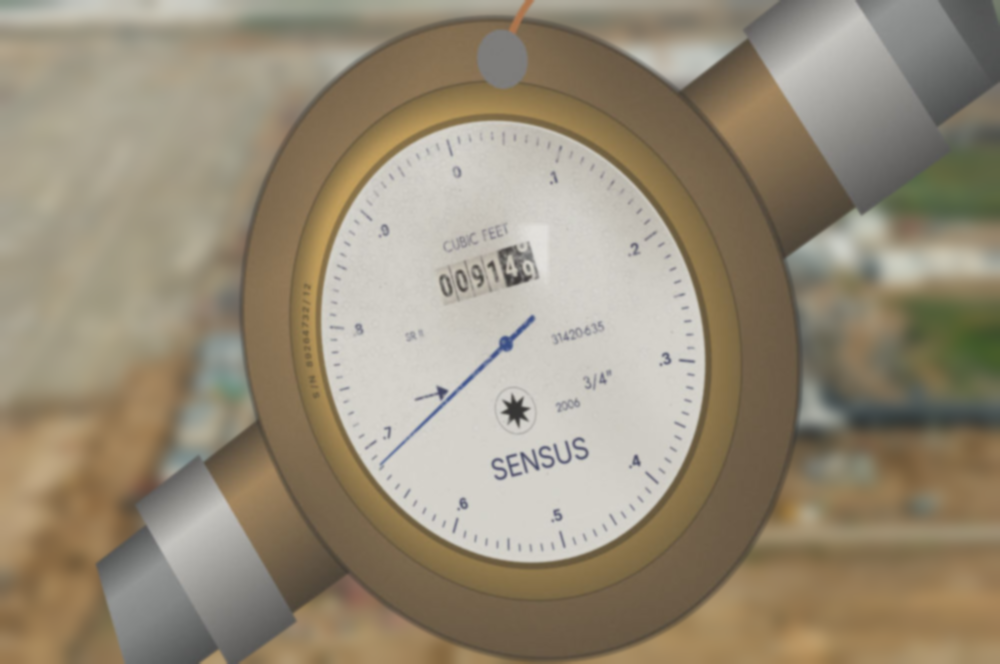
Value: 9148.68ft³
